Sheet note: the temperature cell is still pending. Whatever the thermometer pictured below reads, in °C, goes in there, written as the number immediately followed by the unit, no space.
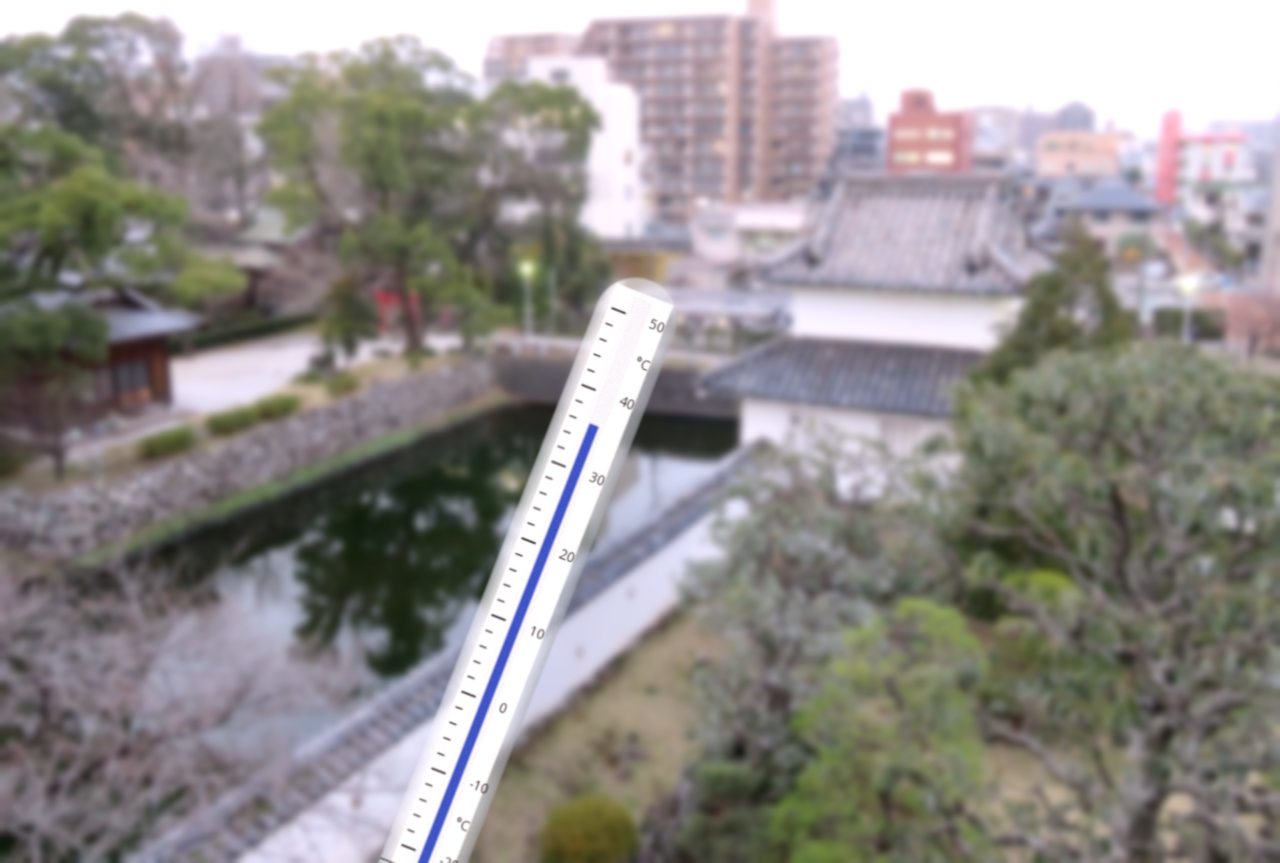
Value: 36°C
